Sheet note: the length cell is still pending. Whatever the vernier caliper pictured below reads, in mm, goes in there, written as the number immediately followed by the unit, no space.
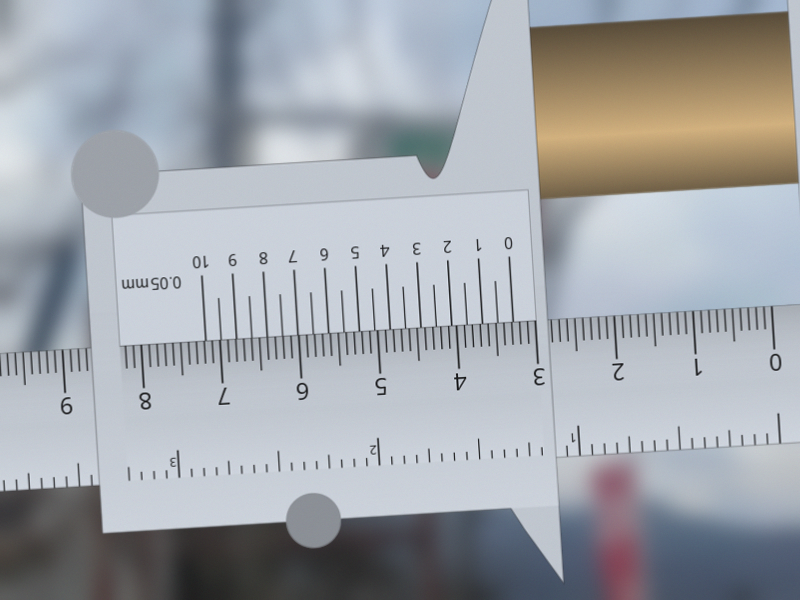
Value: 32.8mm
